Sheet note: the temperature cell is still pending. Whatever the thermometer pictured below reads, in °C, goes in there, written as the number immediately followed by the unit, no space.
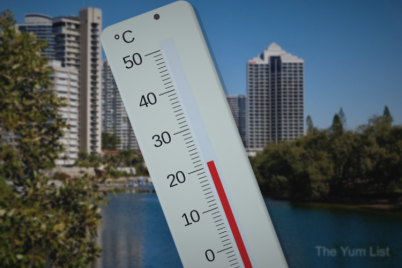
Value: 21°C
